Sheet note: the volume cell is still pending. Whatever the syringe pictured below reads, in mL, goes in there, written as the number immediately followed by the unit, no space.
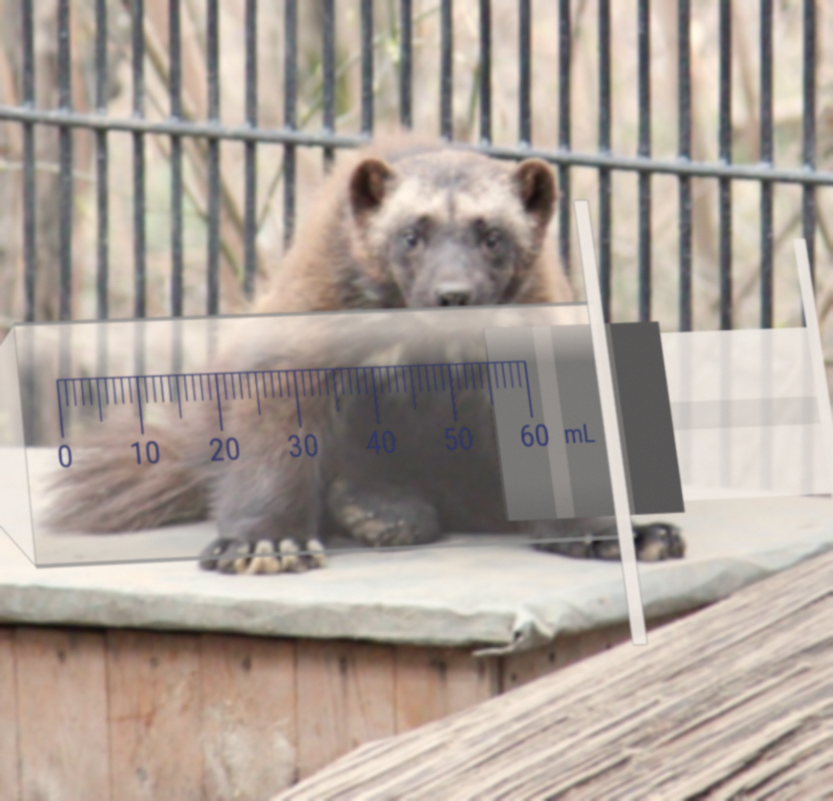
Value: 55mL
